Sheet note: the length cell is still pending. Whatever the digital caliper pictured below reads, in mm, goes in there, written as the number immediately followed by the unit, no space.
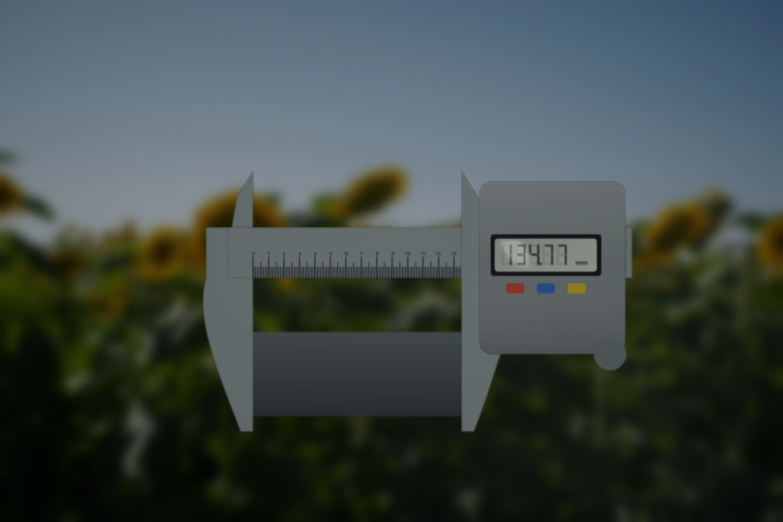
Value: 134.77mm
